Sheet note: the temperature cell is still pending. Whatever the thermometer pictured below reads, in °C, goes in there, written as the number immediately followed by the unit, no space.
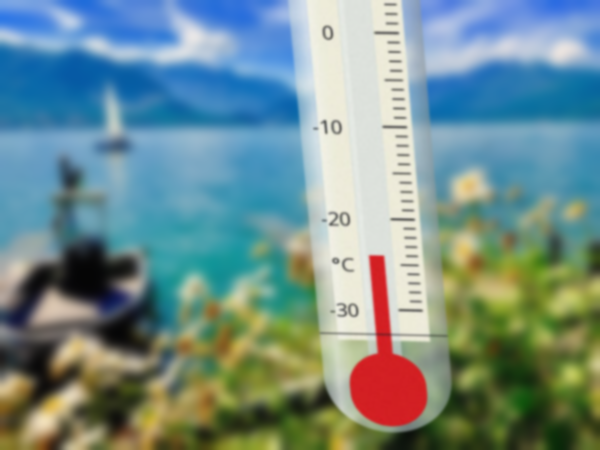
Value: -24°C
